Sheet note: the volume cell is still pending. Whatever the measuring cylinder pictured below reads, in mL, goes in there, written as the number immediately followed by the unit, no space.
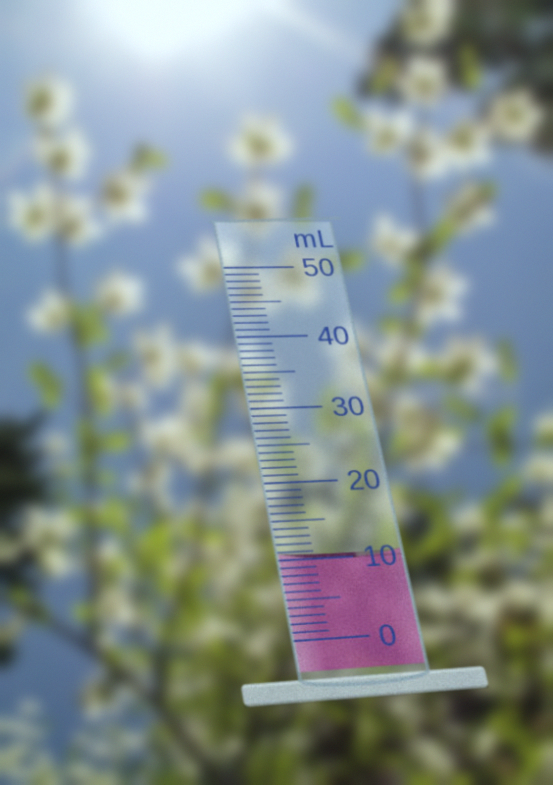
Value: 10mL
